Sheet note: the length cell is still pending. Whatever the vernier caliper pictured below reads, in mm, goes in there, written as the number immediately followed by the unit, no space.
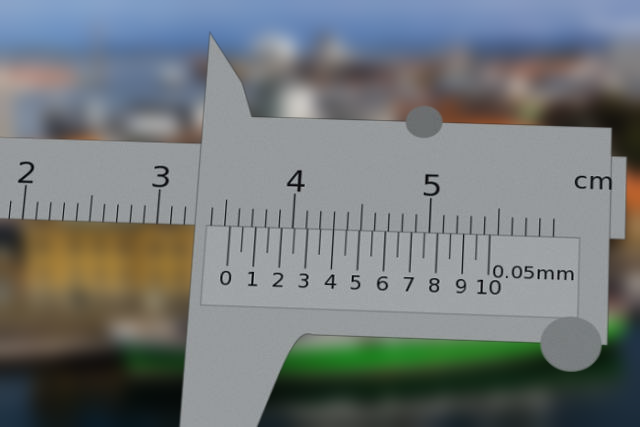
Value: 35.4mm
